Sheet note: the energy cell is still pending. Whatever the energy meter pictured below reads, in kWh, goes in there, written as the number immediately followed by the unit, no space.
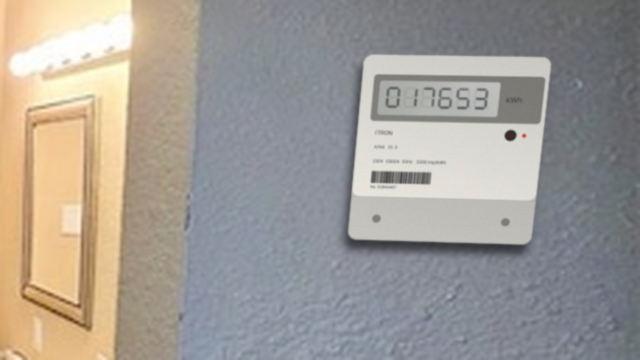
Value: 17653kWh
